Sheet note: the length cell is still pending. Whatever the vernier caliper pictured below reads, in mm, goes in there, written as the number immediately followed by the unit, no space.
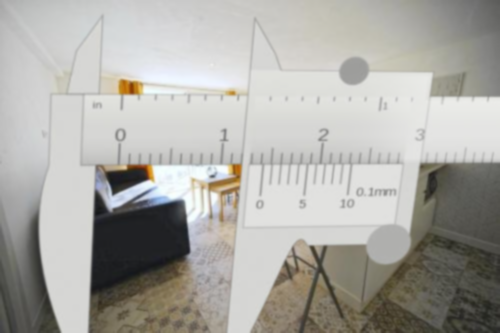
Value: 14.2mm
